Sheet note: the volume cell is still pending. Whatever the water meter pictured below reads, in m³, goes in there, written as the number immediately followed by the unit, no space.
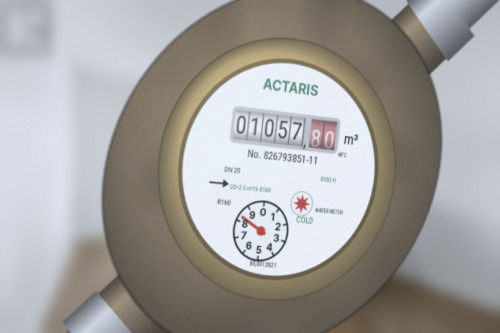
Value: 1057.798m³
